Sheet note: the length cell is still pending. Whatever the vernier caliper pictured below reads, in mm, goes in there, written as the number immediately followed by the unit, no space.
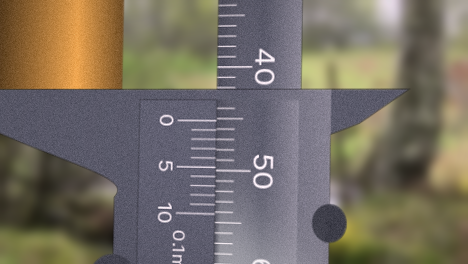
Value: 45.2mm
